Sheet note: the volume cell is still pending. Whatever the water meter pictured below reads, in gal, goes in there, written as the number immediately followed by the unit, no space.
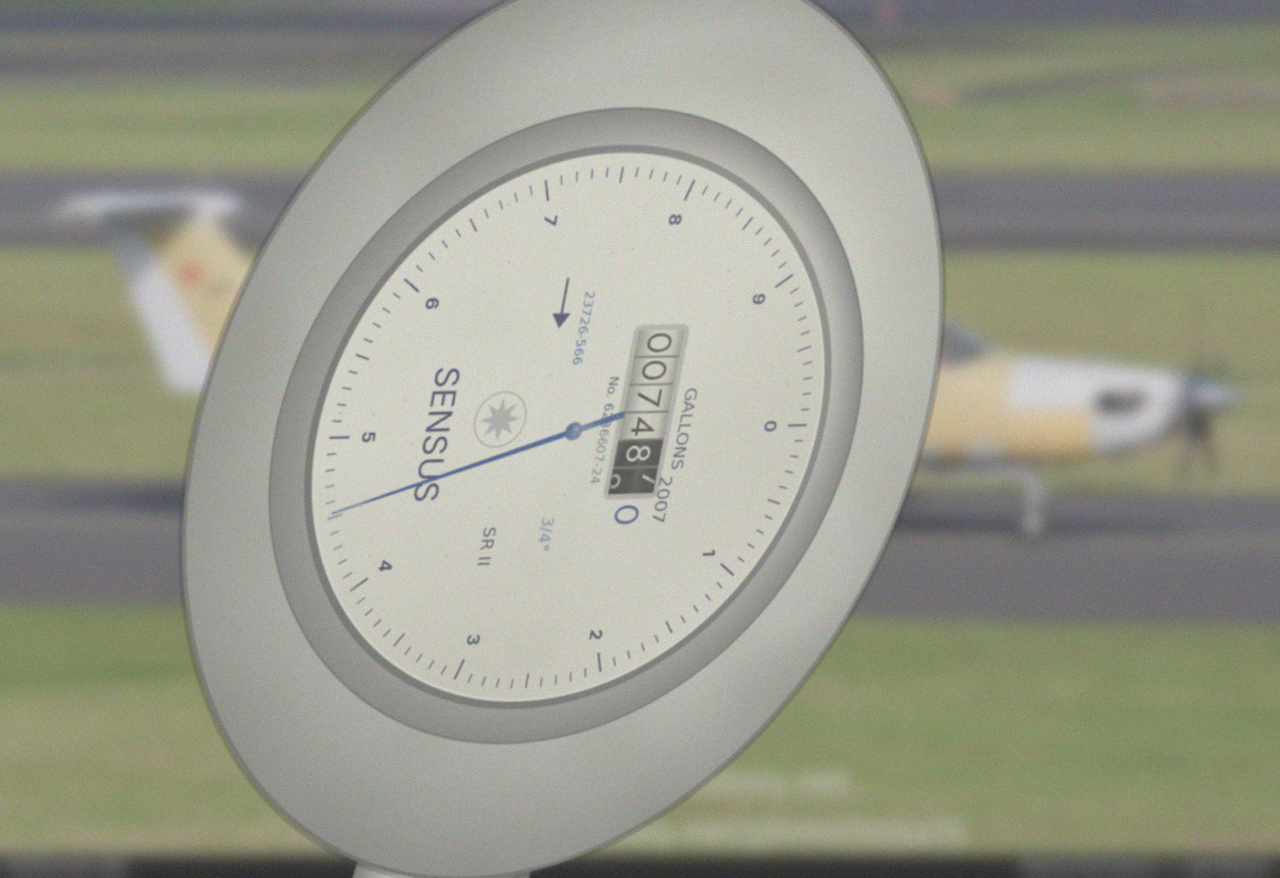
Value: 74874.5gal
